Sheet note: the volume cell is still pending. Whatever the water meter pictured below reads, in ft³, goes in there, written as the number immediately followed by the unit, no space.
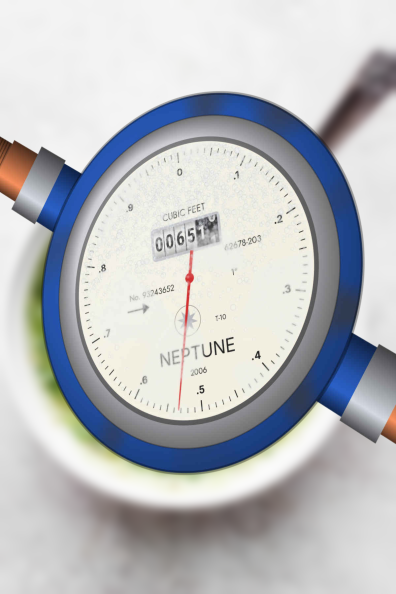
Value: 6510.53ft³
